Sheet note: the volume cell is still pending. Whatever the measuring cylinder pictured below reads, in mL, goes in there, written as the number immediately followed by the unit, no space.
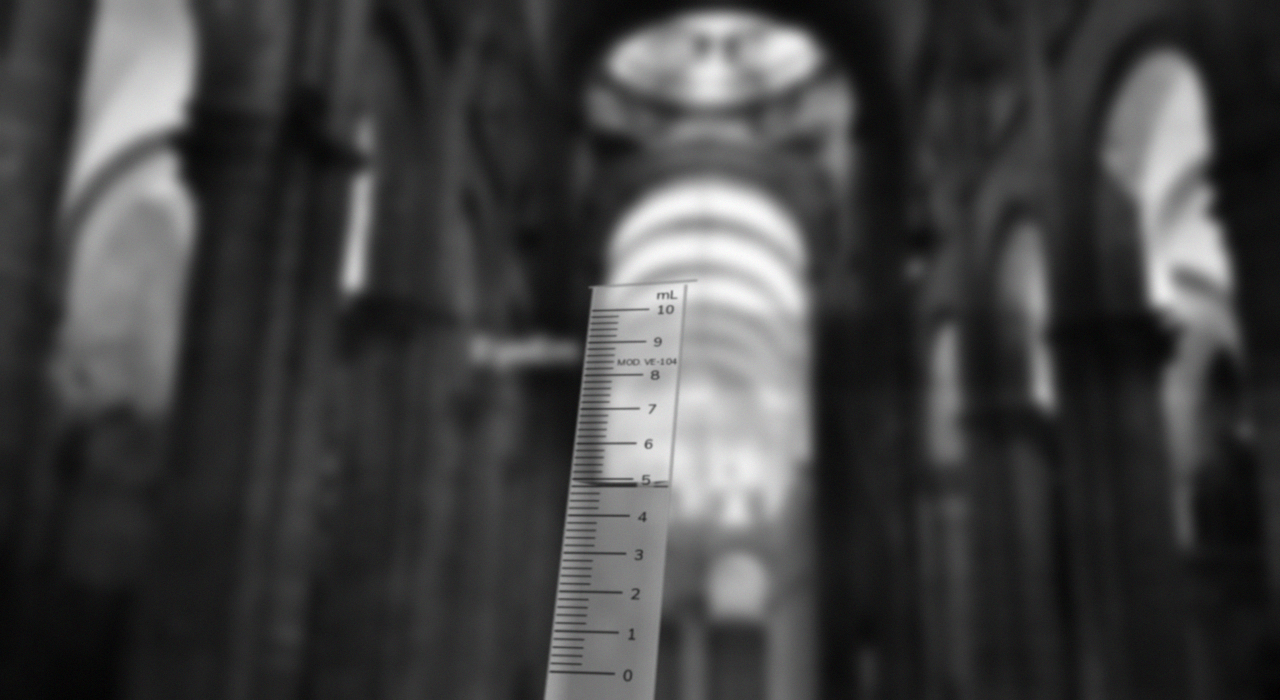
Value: 4.8mL
